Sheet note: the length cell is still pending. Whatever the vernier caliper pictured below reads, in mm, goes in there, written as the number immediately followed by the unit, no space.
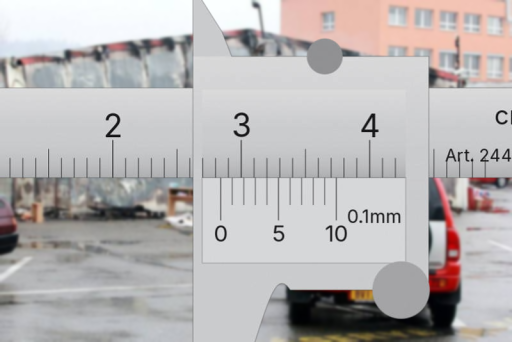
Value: 28.4mm
